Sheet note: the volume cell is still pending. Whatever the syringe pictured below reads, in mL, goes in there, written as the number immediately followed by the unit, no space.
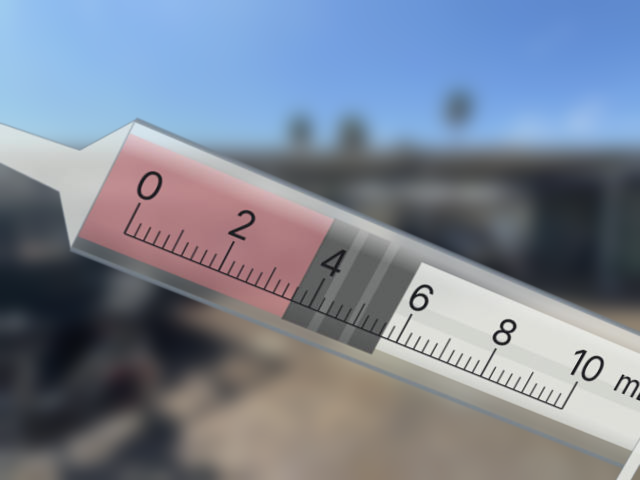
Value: 3.6mL
